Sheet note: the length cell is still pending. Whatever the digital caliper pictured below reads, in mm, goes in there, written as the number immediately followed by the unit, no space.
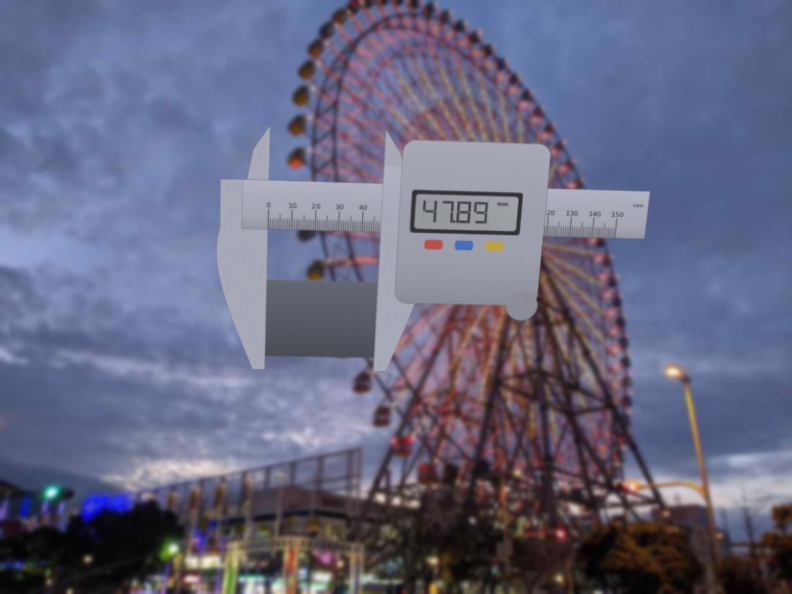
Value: 47.89mm
